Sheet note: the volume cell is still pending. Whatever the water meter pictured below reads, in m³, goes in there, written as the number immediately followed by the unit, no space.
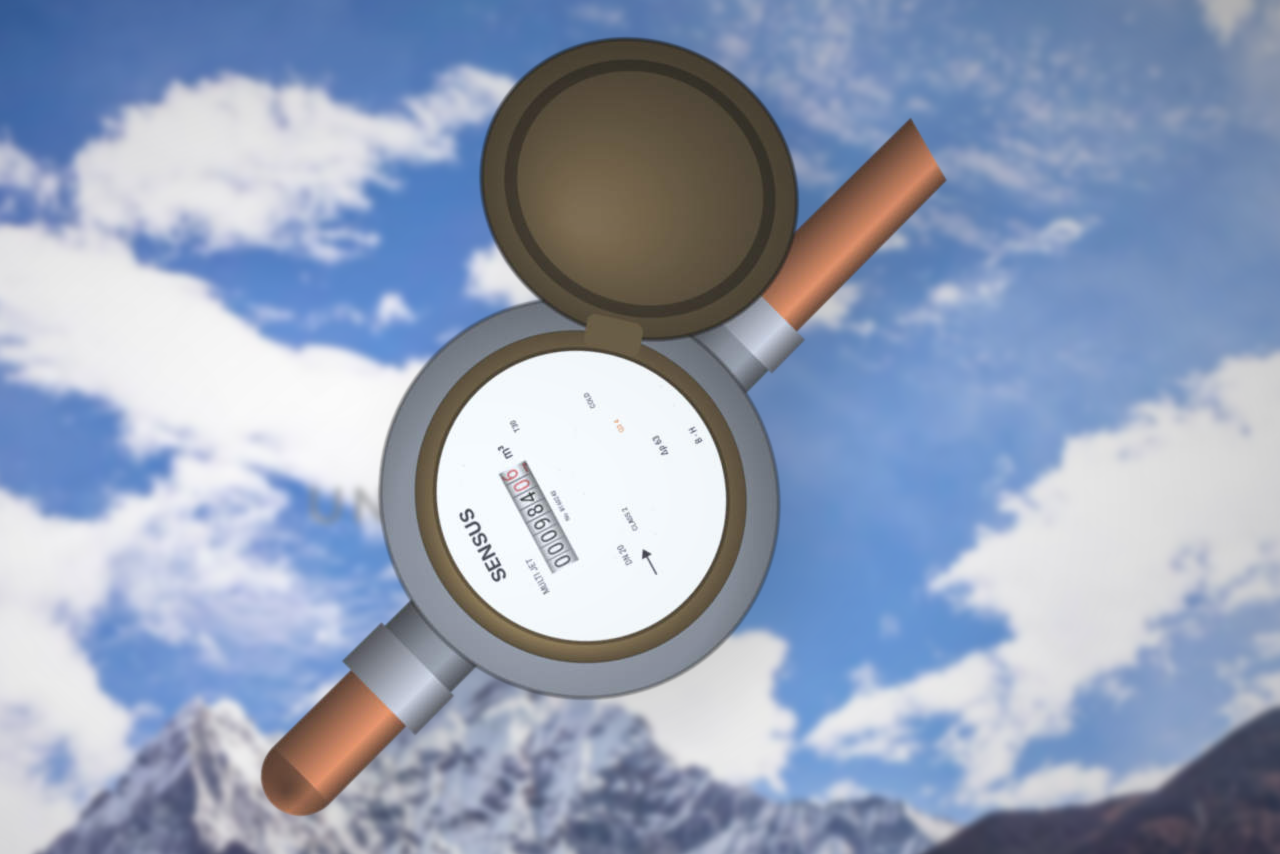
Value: 984.06m³
